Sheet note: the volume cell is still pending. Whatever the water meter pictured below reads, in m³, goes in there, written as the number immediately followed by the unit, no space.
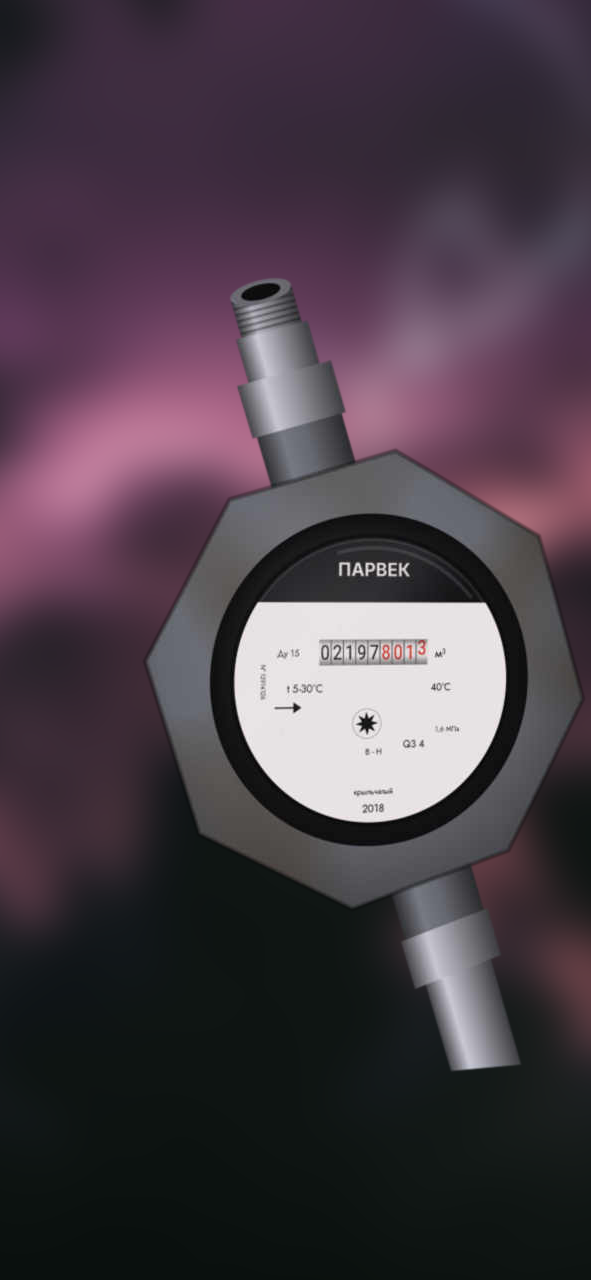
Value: 2197.8013m³
